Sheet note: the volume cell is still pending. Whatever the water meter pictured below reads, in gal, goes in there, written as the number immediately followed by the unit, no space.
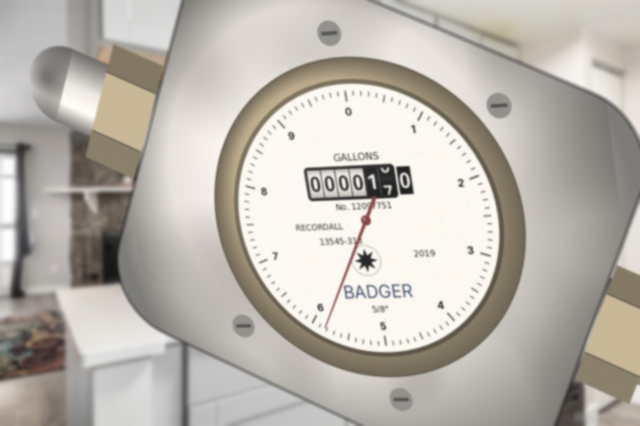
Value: 165.8gal
